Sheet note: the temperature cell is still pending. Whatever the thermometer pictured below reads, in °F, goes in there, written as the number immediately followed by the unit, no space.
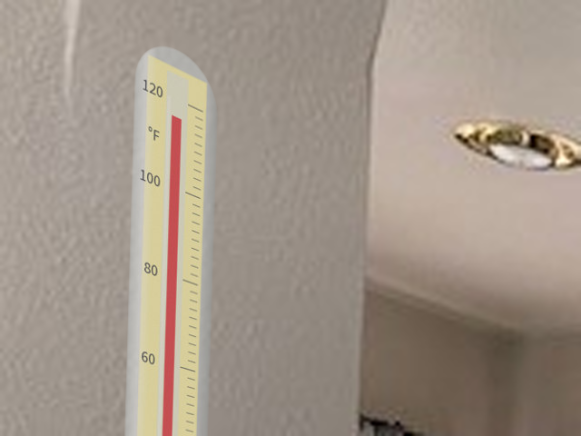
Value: 116°F
